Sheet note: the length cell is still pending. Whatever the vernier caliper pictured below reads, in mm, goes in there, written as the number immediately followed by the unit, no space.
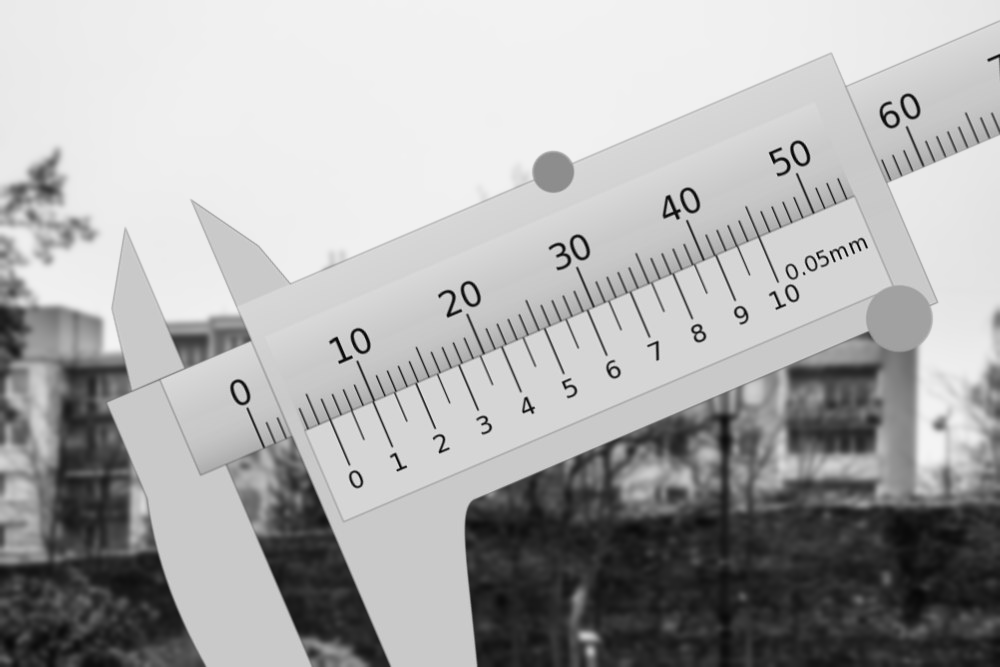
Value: 6.0mm
